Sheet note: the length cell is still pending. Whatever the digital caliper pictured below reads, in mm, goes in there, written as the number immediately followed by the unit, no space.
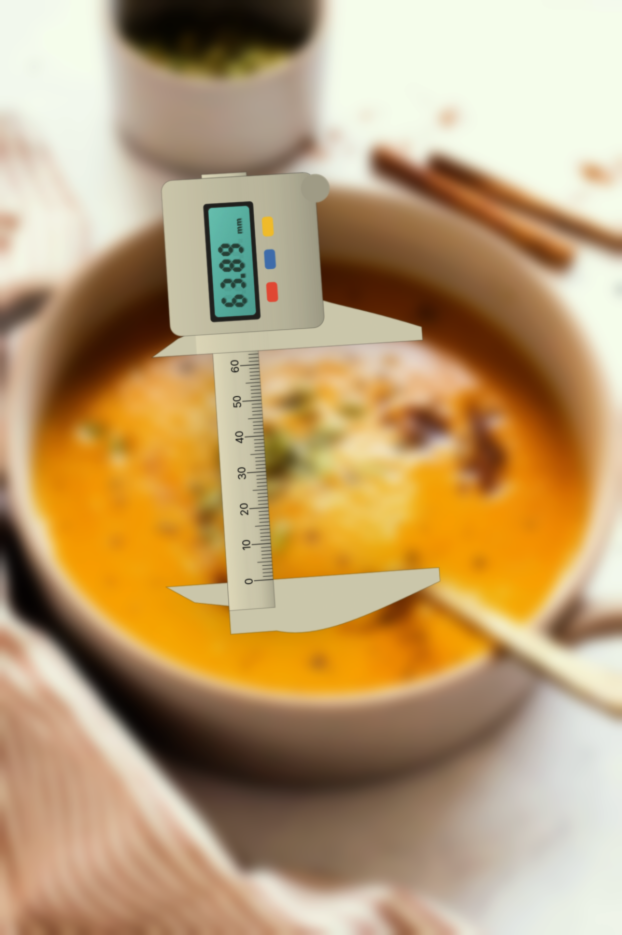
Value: 63.89mm
